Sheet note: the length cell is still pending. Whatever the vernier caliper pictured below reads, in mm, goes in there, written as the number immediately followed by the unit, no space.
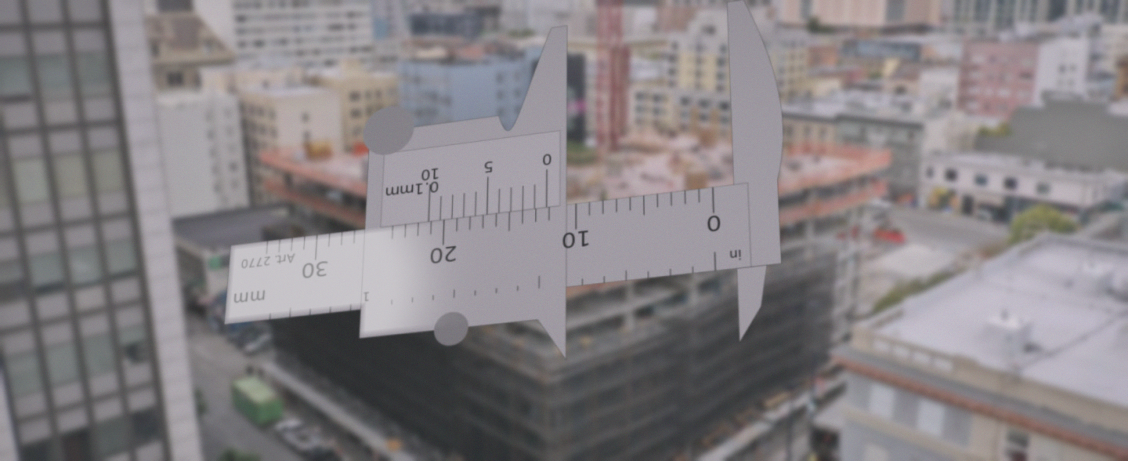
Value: 12.2mm
